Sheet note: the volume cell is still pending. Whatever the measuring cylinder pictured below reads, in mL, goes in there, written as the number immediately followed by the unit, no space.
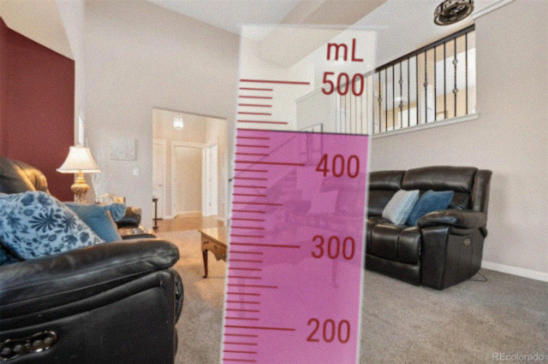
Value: 440mL
